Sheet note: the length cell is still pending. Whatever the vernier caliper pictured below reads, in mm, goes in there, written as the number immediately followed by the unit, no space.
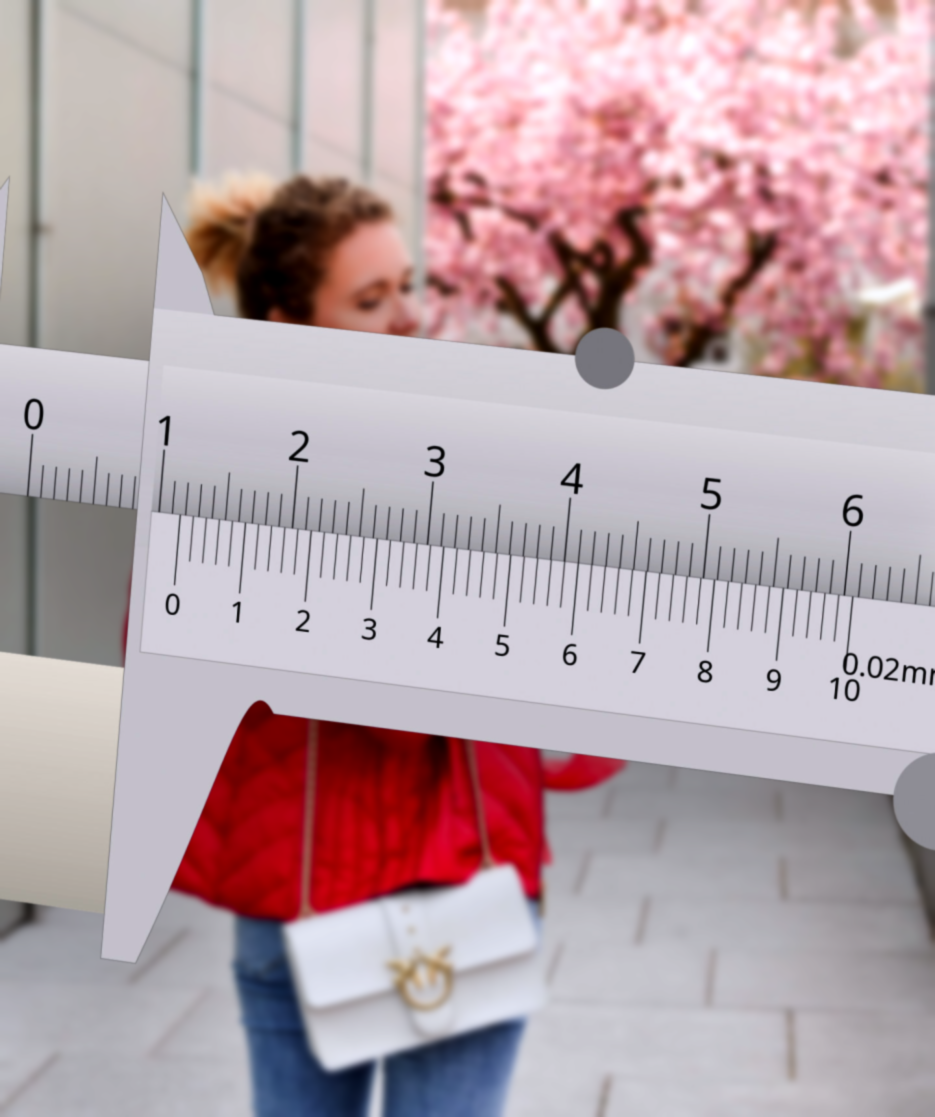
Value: 11.6mm
